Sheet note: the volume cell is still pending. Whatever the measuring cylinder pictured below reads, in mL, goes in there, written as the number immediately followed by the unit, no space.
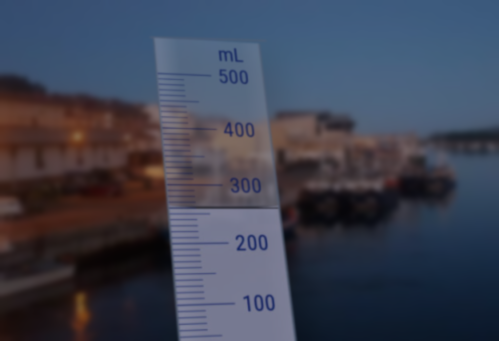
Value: 260mL
